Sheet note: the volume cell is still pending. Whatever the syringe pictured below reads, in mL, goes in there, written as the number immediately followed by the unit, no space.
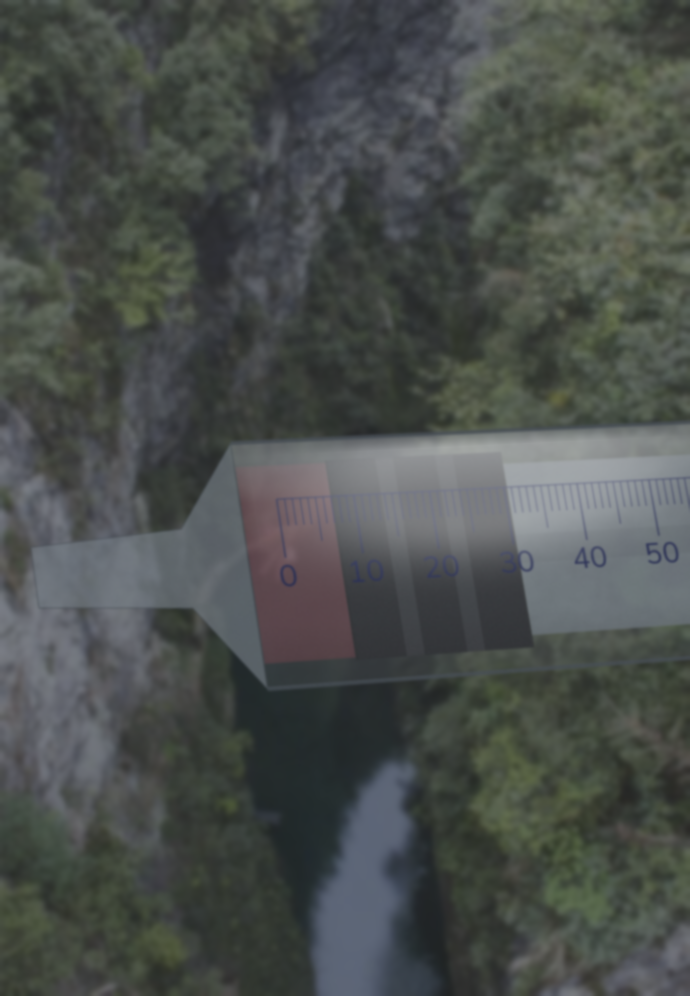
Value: 7mL
